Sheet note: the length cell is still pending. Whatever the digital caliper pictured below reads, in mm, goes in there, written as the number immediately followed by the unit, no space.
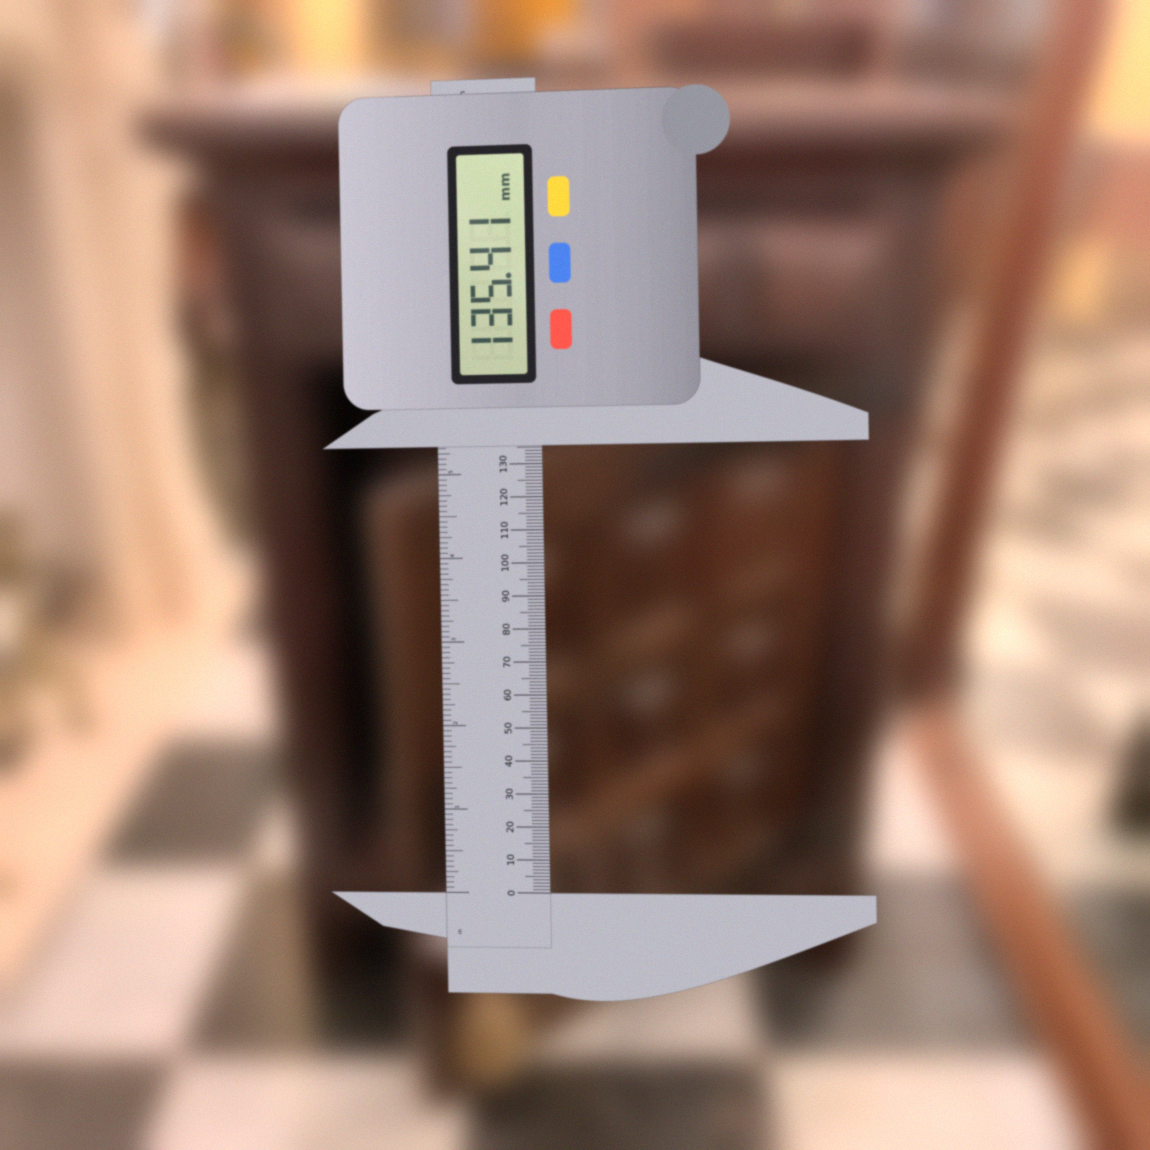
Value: 135.41mm
